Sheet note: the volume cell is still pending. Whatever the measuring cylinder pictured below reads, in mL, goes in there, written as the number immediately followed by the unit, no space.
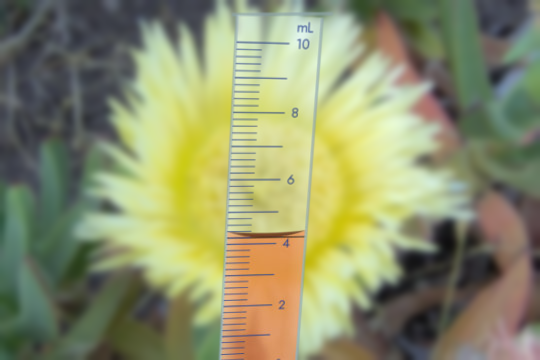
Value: 4.2mL
